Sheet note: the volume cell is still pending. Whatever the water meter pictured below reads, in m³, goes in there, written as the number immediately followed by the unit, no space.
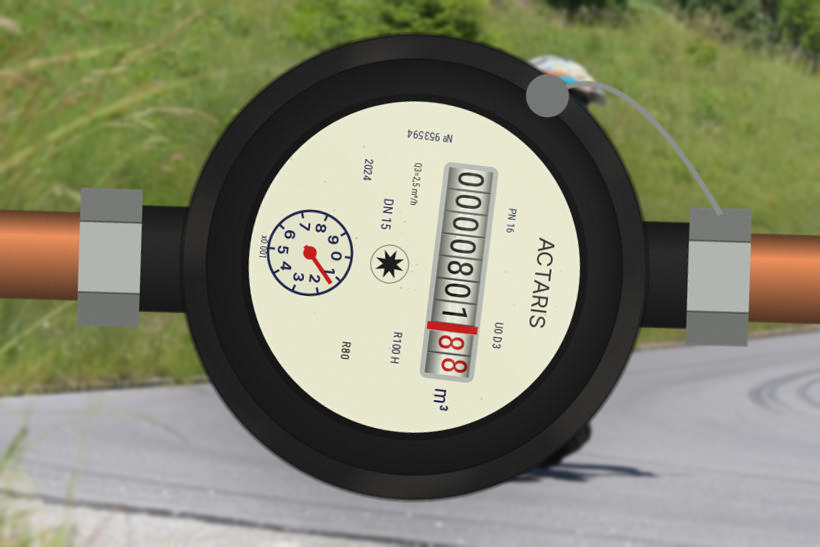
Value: 801.881m³
